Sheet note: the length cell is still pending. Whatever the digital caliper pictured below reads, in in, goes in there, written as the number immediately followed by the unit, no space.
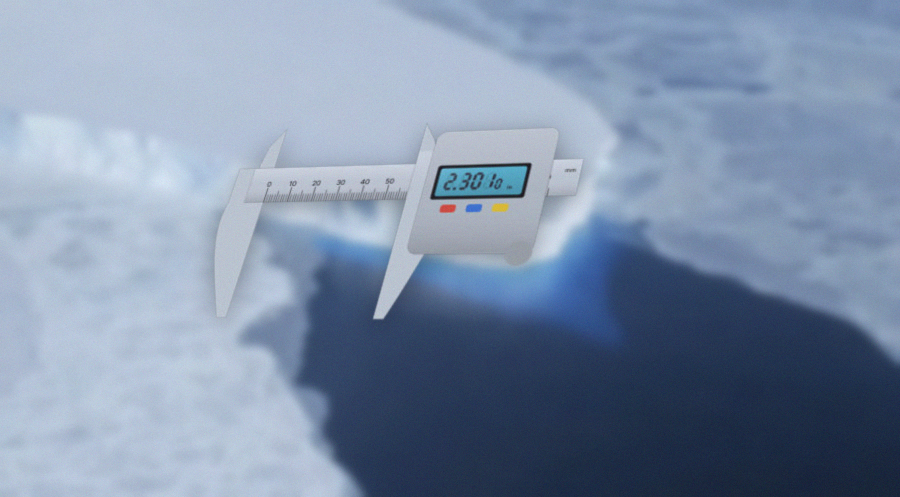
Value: 2.3010in
